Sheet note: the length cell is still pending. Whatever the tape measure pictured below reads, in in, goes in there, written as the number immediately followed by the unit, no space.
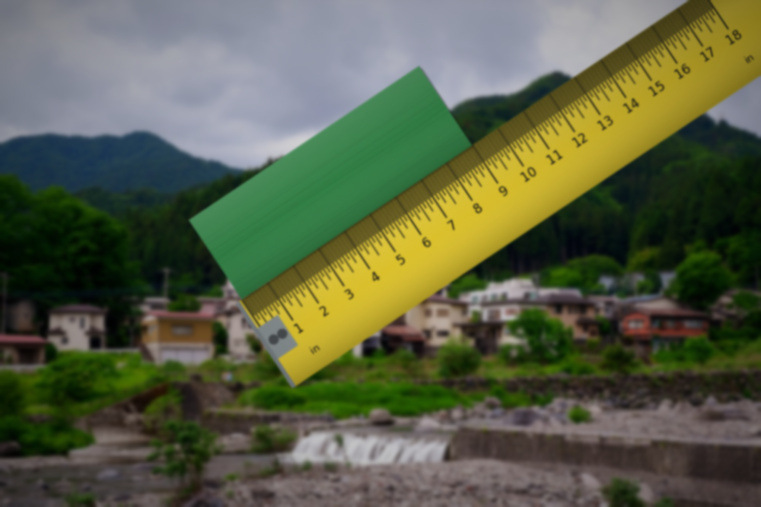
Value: 9in
